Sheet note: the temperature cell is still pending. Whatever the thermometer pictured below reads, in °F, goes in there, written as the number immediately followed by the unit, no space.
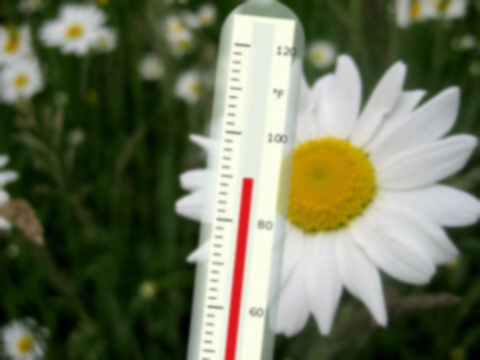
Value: 90°F
